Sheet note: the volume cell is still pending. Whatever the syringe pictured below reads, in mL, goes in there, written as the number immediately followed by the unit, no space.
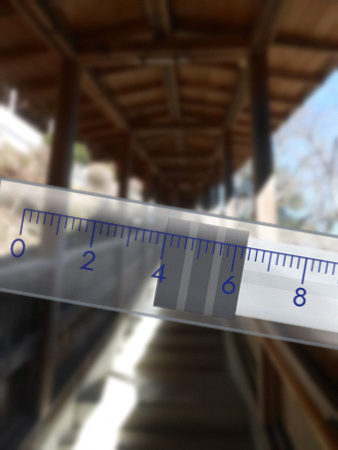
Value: 4mL
